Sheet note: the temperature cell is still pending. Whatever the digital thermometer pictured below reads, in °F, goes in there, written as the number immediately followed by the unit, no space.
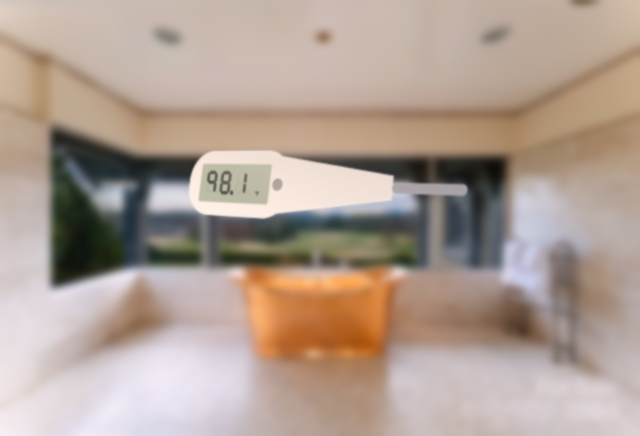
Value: 98.1°F
